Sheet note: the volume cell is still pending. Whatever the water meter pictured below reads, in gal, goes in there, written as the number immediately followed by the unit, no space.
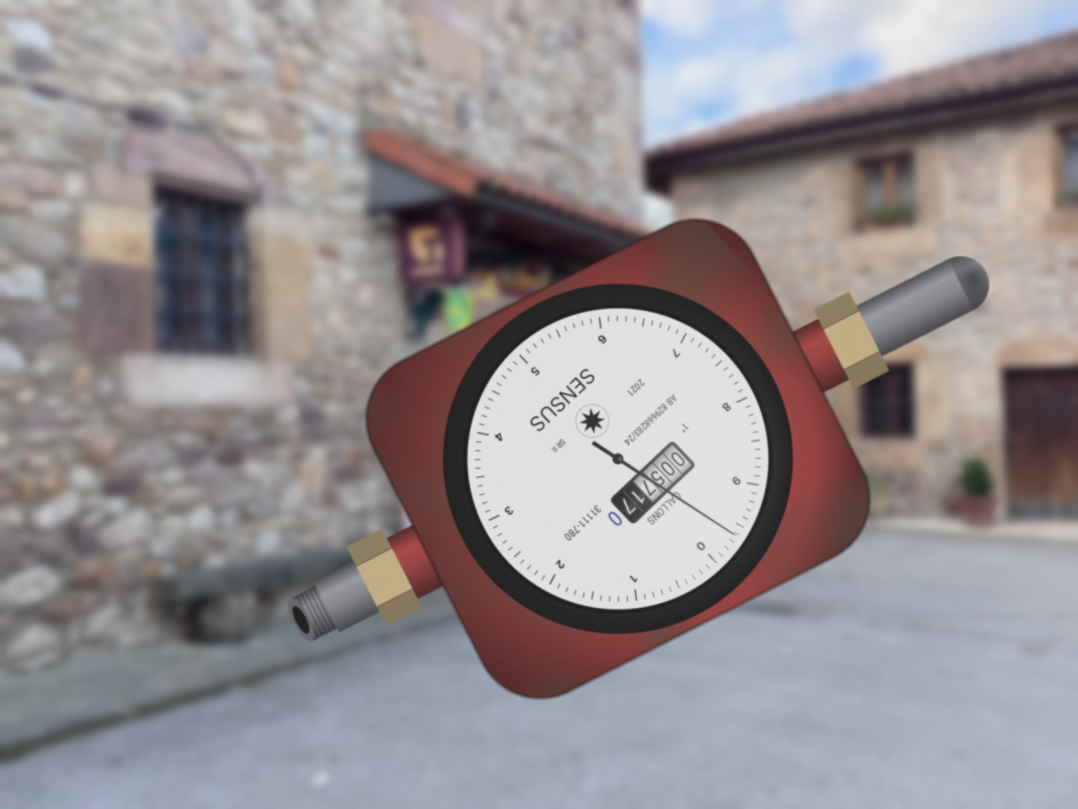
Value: 57169.6gal
